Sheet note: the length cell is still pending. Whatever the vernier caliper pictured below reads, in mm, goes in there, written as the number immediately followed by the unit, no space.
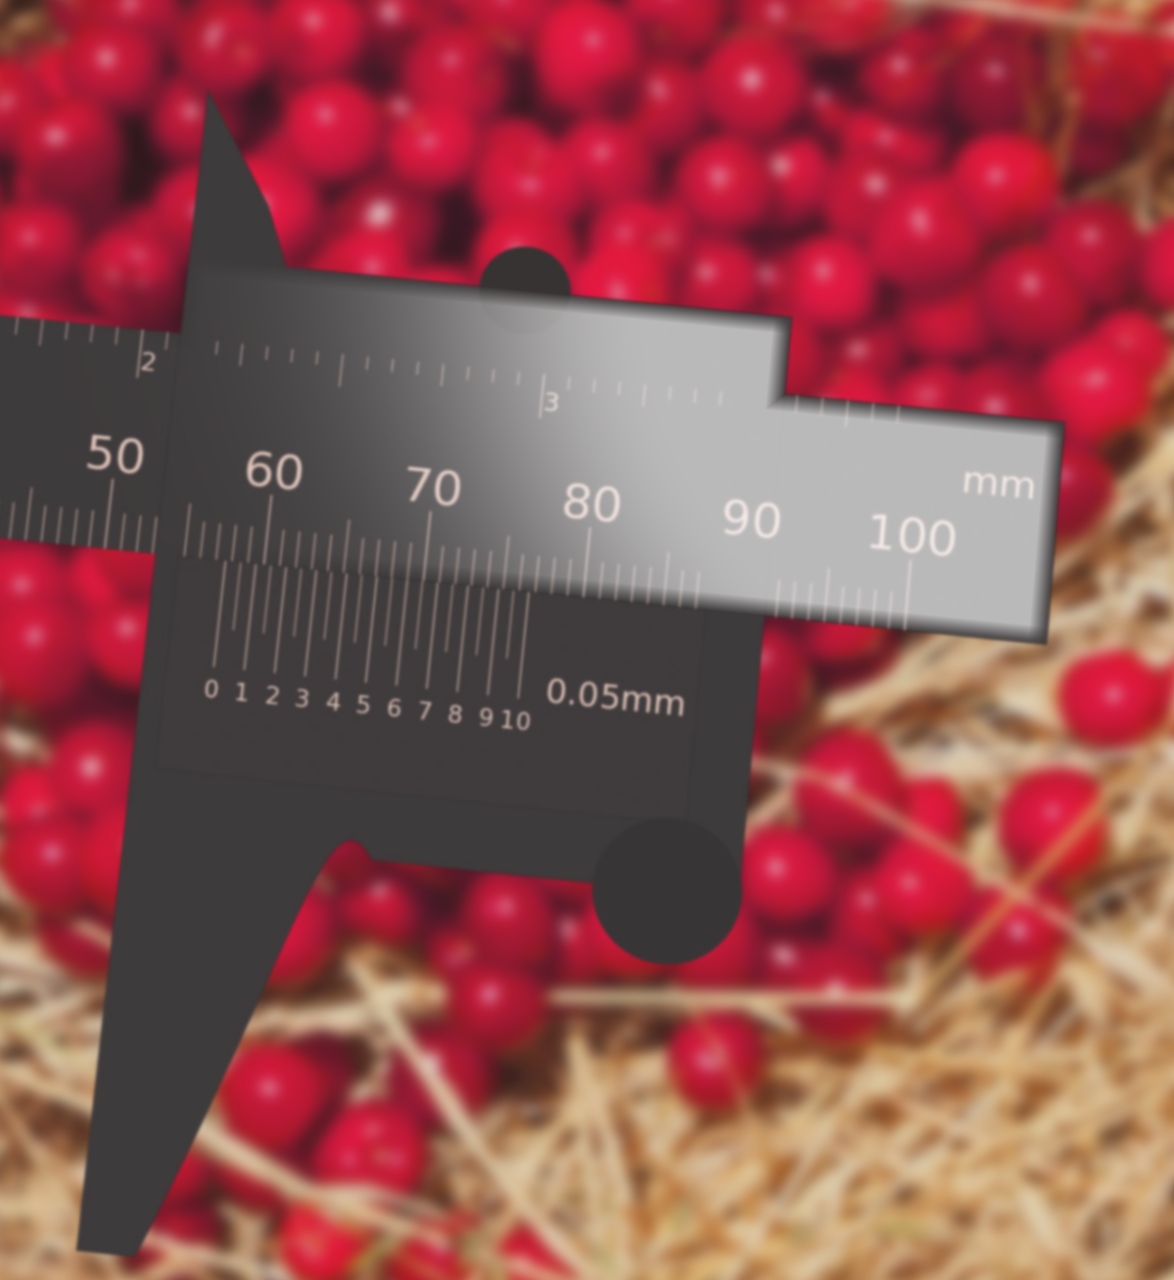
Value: 57.6mm
